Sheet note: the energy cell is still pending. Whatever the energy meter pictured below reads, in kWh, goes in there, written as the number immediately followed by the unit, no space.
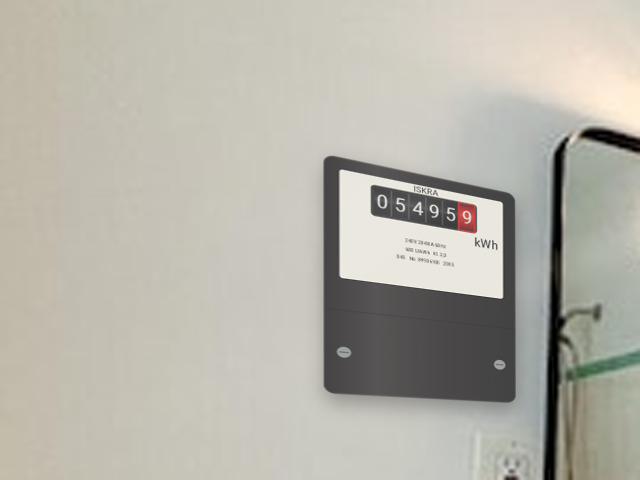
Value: 5495.9kWh
